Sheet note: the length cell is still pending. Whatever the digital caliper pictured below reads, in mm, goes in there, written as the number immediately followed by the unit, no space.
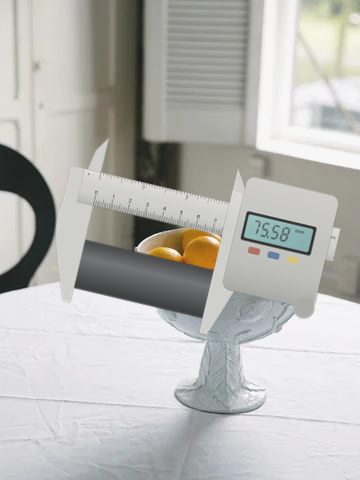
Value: 75.58mm
